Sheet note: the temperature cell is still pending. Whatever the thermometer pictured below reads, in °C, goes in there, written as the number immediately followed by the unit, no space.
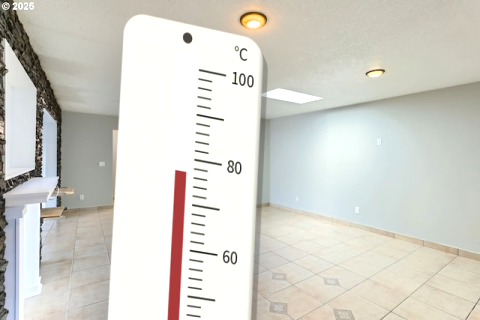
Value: 77°C
